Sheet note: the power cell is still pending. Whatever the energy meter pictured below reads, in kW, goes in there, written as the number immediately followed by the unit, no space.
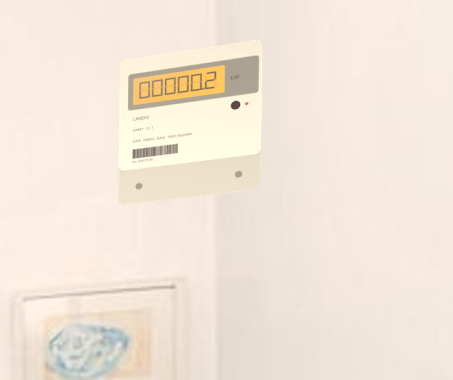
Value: 0.2kW
